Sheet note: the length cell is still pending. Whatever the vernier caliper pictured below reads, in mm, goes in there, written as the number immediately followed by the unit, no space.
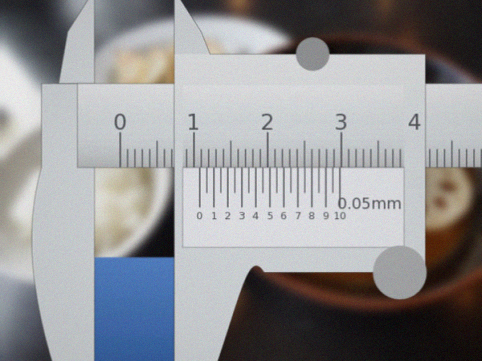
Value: 10.8mm
